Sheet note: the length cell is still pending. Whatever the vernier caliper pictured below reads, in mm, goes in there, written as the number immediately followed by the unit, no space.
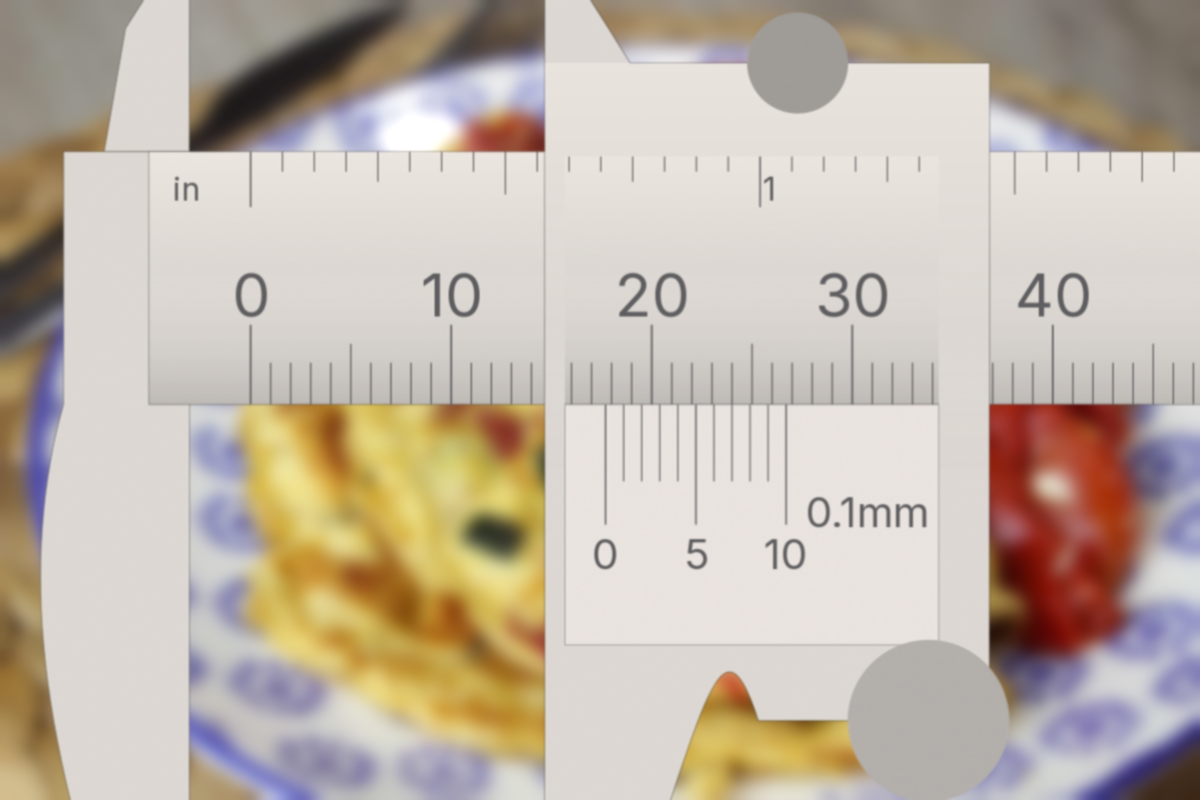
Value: 17.7mm
